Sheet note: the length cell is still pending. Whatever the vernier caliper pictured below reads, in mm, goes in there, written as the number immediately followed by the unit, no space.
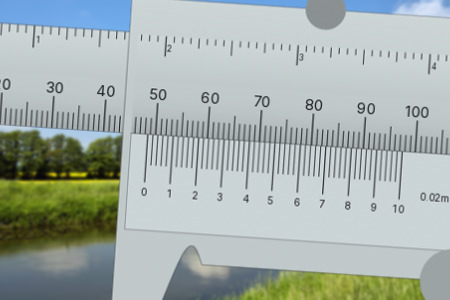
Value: 48.5mm
